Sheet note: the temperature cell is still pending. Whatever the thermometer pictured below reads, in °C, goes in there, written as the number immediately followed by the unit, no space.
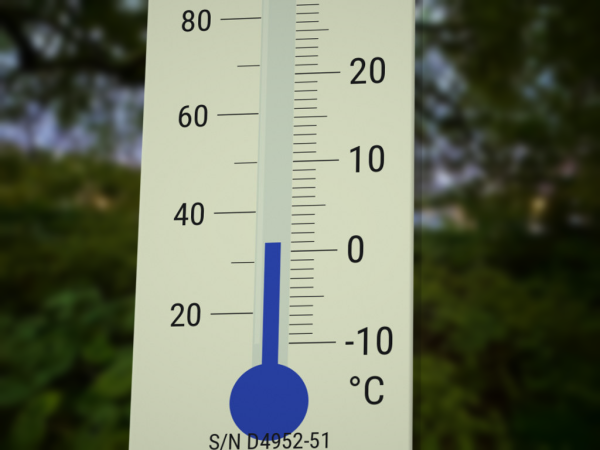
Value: 1°C
